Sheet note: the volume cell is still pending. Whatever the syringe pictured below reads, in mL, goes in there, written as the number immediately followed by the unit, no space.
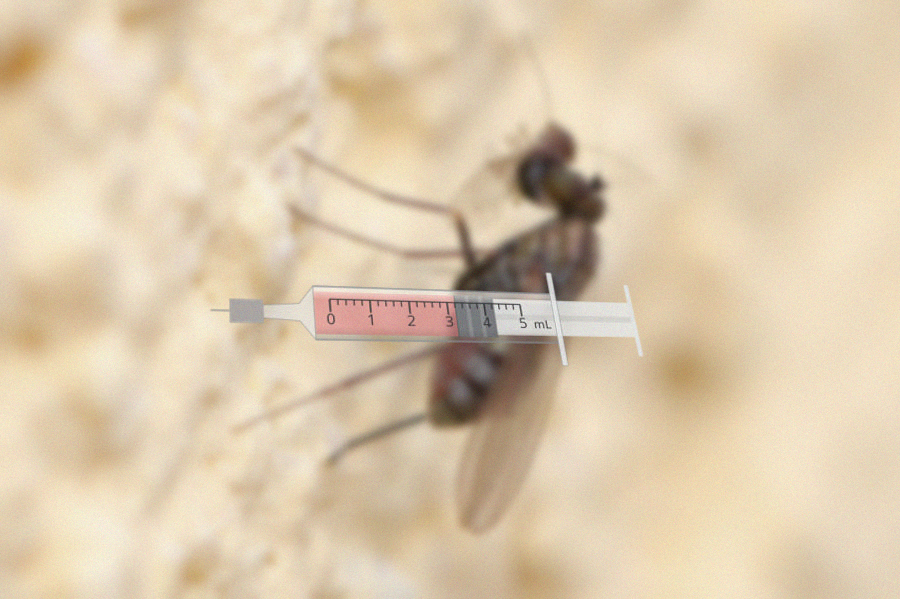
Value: 3.2mL
